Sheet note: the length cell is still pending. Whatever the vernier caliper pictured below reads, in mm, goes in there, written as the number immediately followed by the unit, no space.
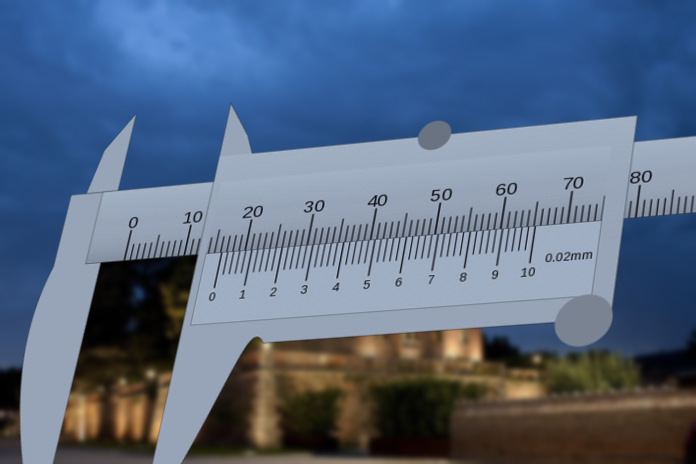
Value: 16.2mm
